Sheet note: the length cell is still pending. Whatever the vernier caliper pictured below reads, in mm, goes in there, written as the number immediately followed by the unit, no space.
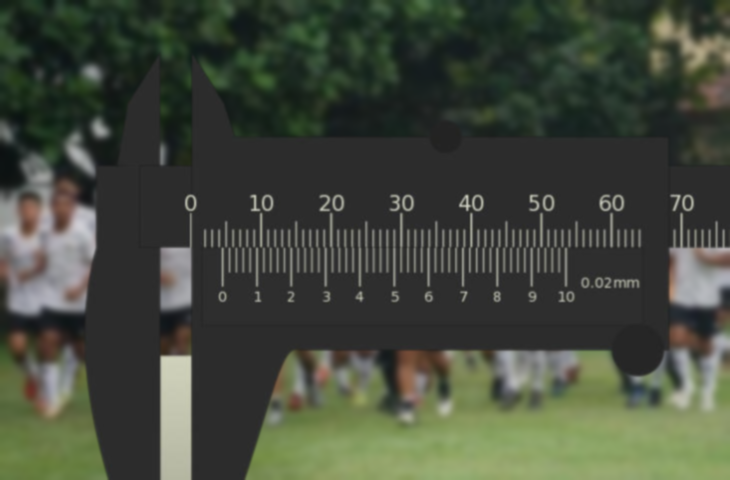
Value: 4.5mm
